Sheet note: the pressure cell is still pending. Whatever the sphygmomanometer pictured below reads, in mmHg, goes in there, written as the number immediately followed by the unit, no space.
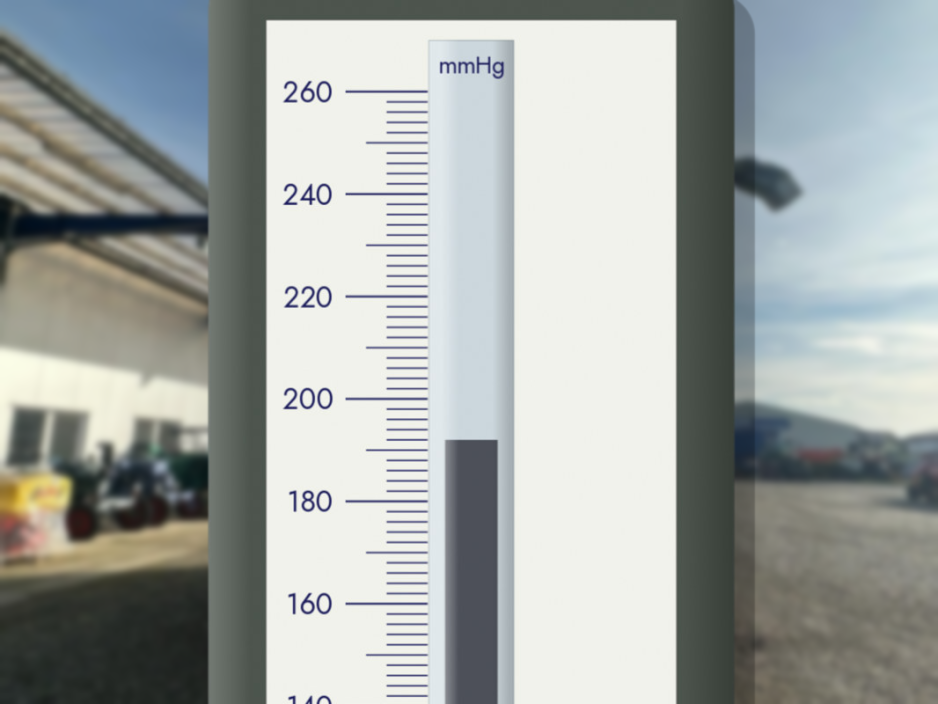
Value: 192mmHg
